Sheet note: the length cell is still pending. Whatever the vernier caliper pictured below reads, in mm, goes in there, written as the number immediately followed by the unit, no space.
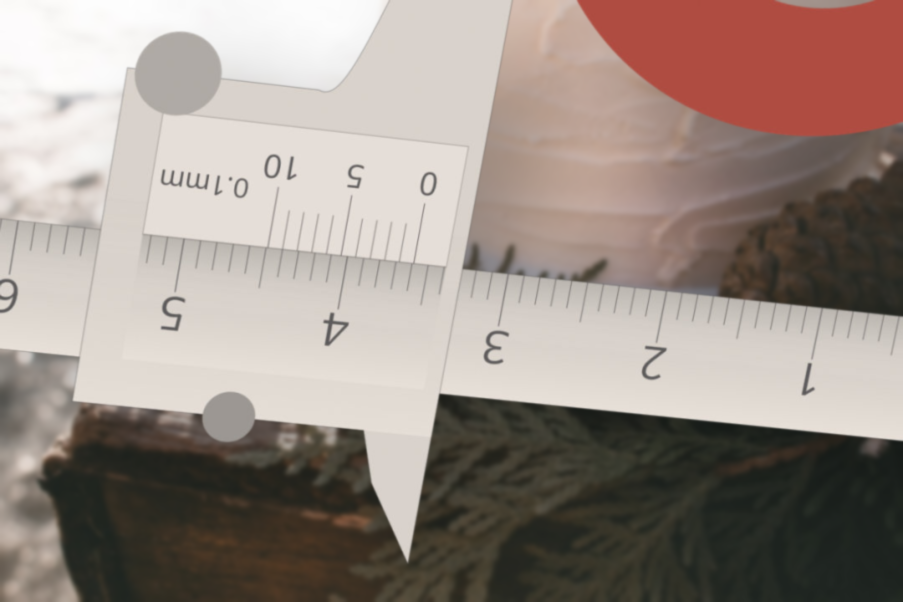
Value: 35.9mm
